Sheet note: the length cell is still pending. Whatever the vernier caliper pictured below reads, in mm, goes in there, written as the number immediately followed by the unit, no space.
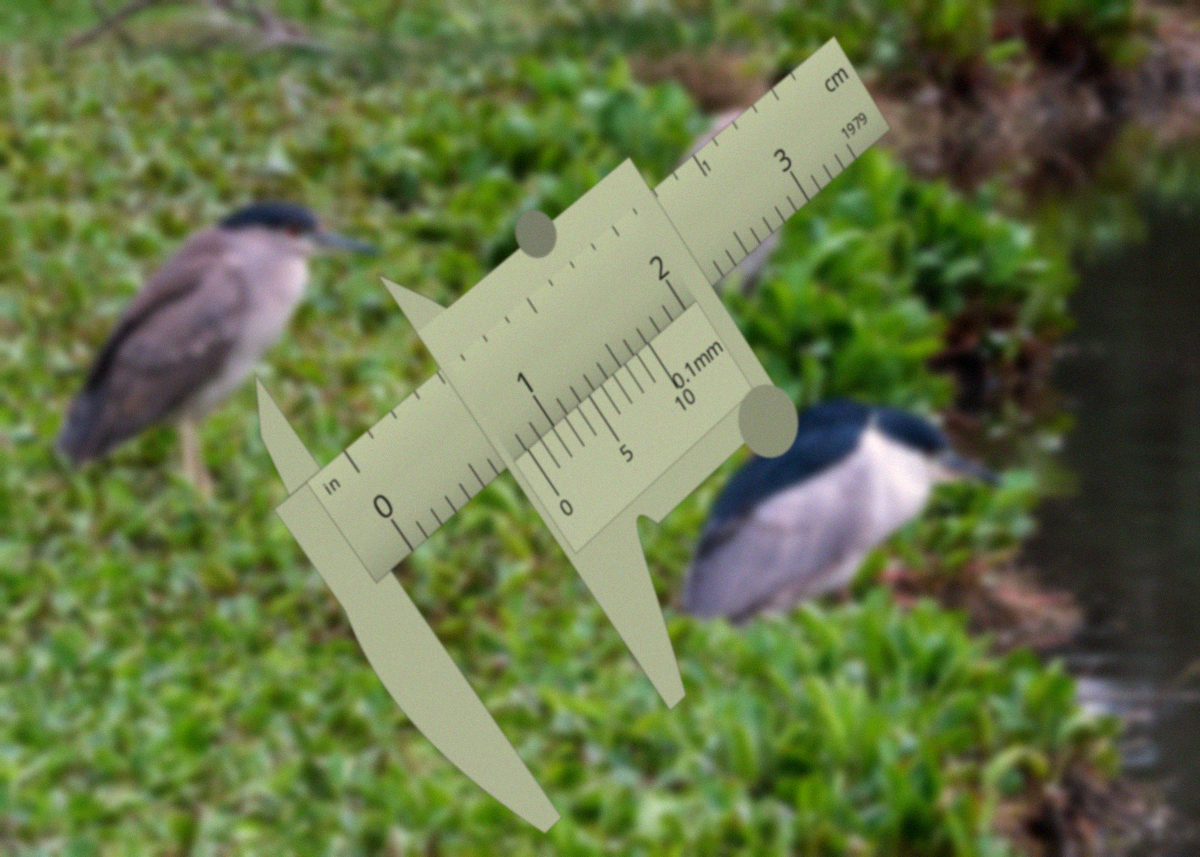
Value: 8.1mm
